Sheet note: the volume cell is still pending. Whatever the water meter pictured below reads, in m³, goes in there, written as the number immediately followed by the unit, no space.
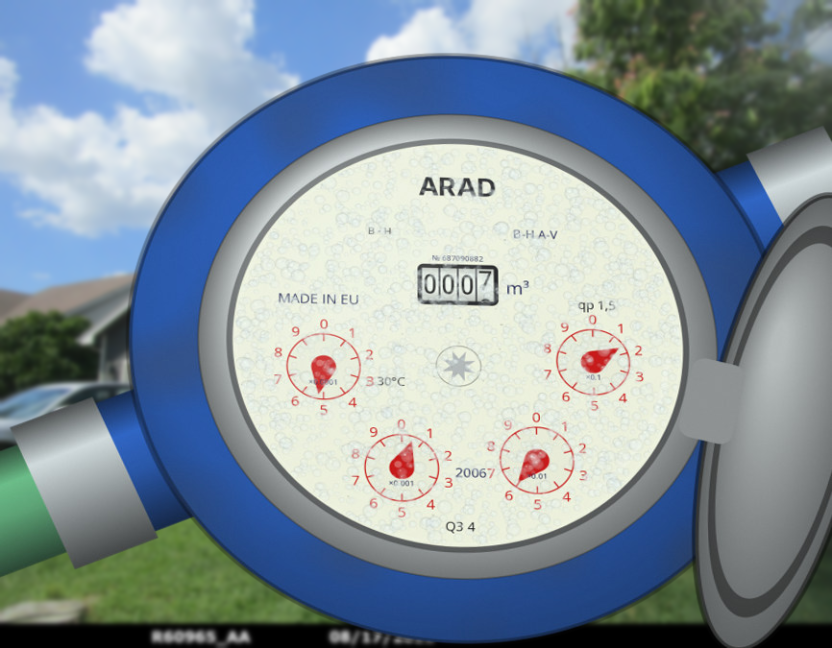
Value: 7.1605m³
